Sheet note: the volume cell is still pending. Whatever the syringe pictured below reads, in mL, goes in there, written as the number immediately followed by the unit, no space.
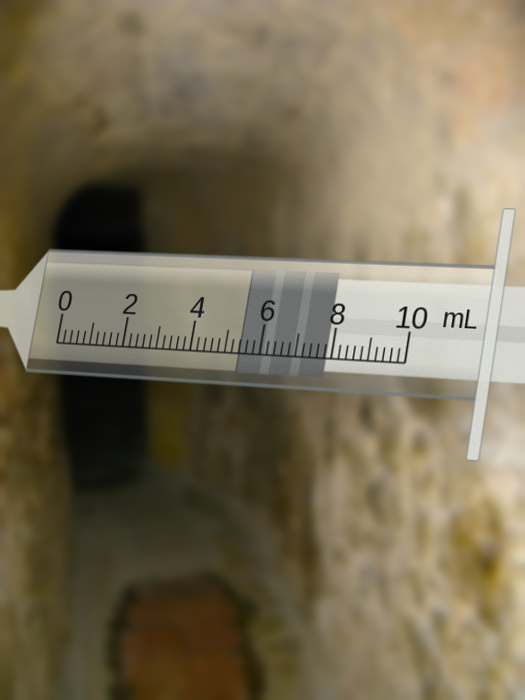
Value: 5.4mL
